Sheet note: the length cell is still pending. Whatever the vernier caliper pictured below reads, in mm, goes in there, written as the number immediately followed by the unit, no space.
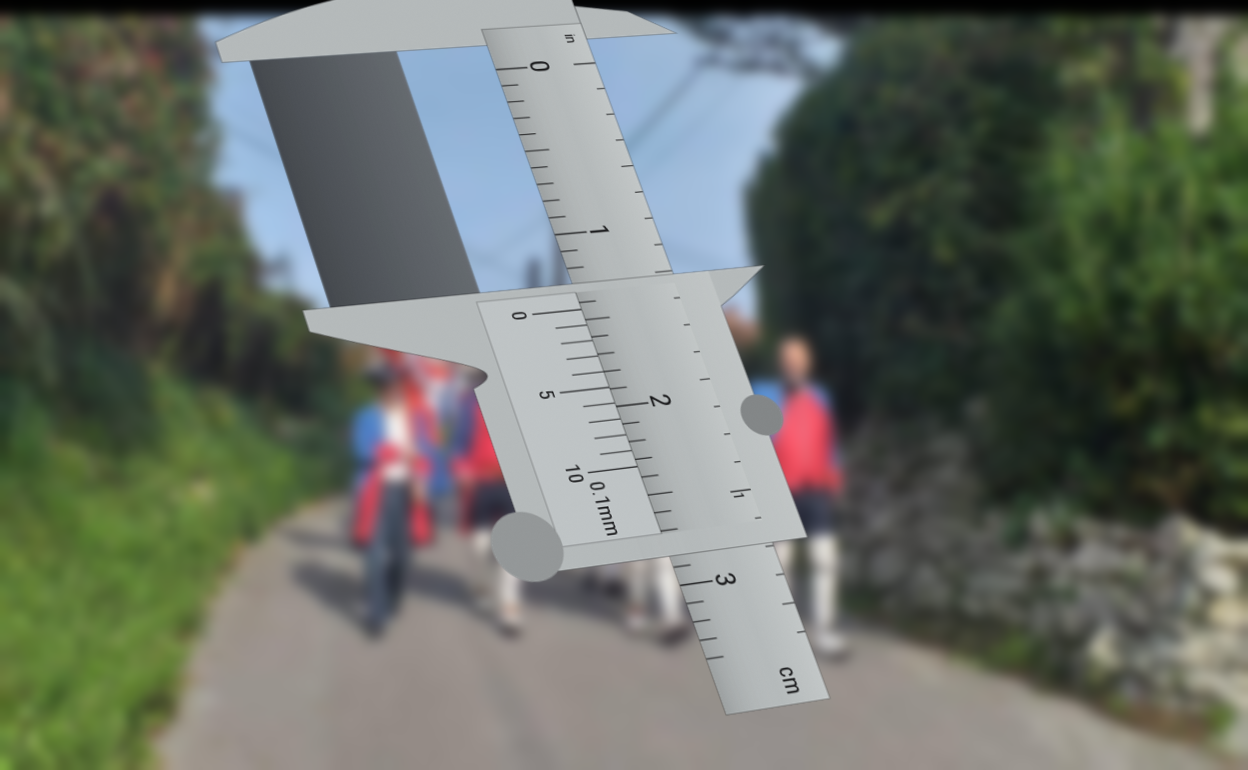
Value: 14.4mm
